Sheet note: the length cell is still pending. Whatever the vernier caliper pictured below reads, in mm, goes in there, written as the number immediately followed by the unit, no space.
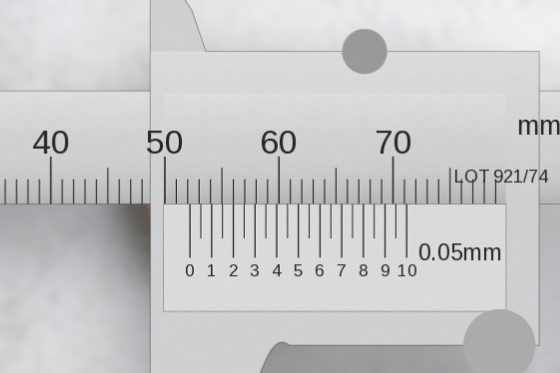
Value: 52.2mm
